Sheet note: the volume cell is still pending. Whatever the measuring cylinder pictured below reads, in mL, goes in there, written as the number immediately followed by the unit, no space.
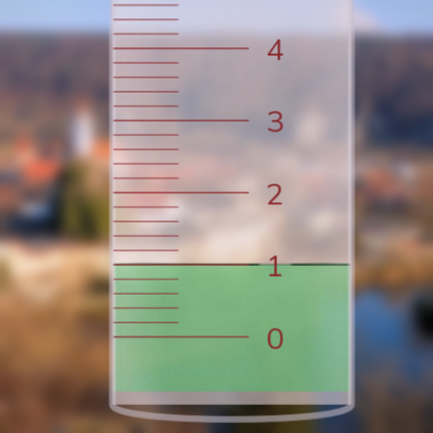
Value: 1mL
